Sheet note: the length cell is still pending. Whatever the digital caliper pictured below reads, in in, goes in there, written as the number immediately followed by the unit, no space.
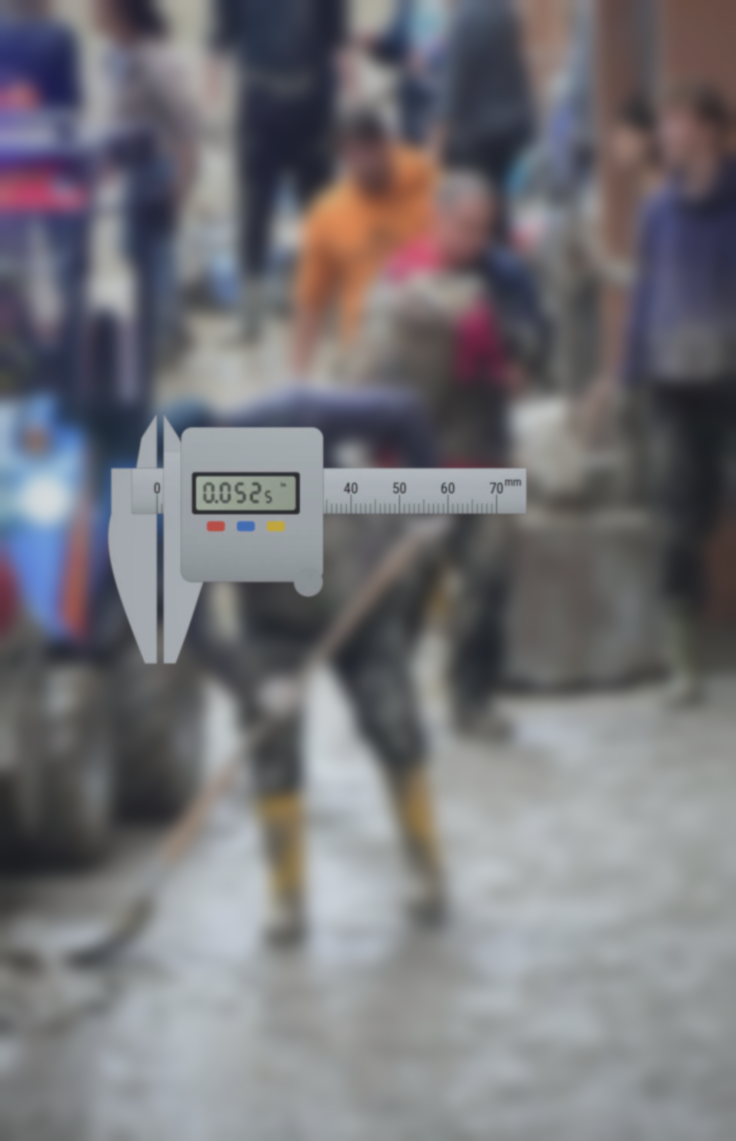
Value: 0.0525in
